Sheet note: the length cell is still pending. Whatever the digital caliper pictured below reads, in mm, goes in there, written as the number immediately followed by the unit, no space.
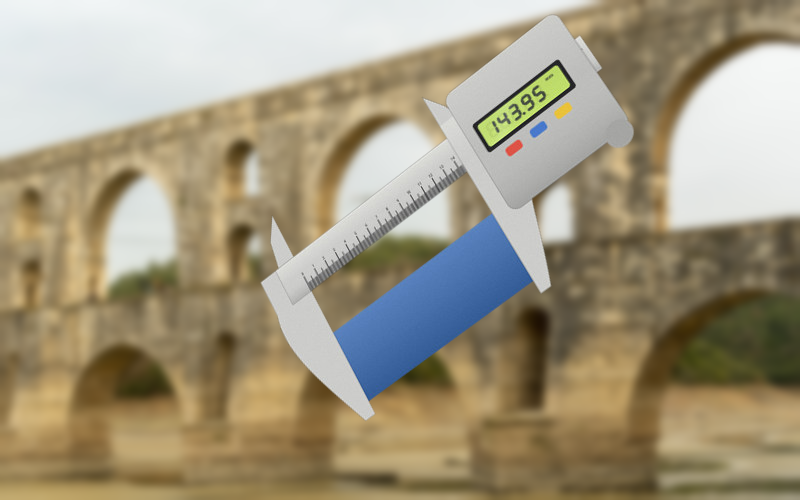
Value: 143.95mm
